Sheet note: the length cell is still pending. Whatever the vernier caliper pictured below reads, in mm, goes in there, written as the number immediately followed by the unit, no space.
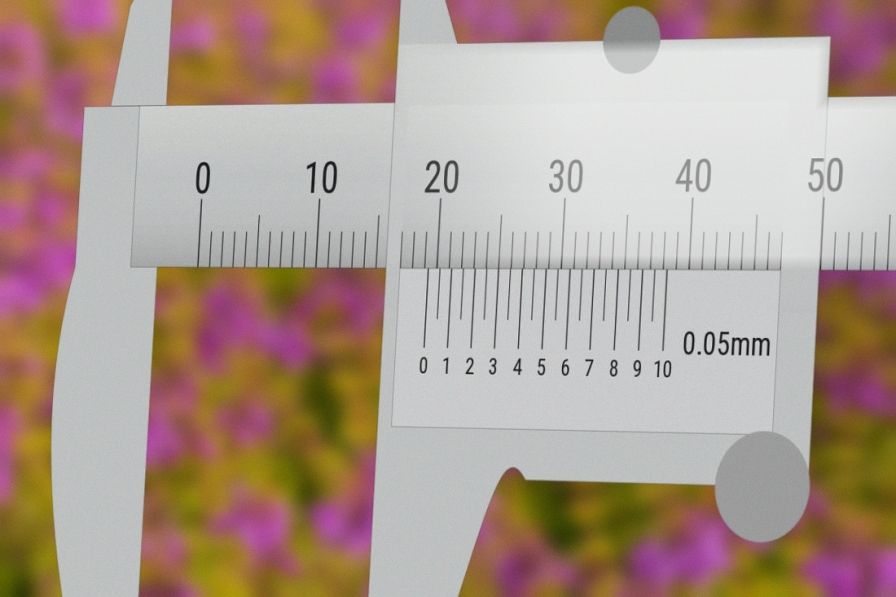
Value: 19.3mm
